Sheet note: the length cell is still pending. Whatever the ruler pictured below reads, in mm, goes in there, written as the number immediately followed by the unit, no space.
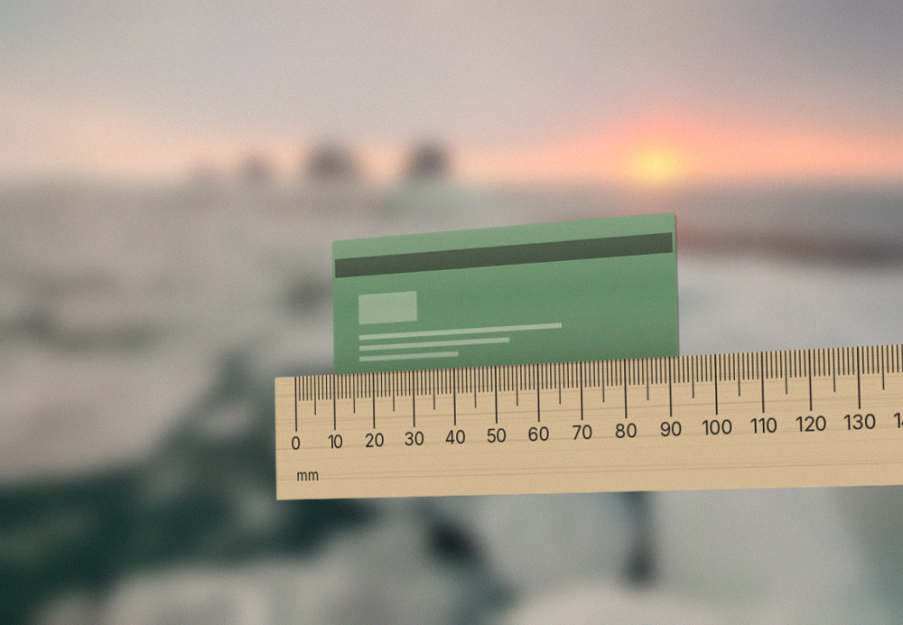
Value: 82mm
